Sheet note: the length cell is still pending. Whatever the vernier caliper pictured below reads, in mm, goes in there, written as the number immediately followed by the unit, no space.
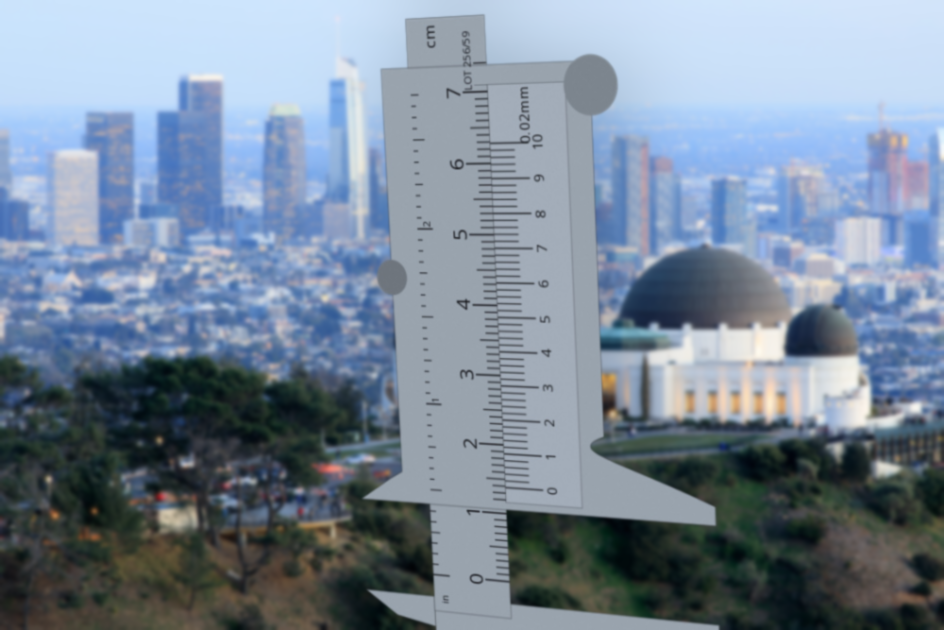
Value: 13.8mm
